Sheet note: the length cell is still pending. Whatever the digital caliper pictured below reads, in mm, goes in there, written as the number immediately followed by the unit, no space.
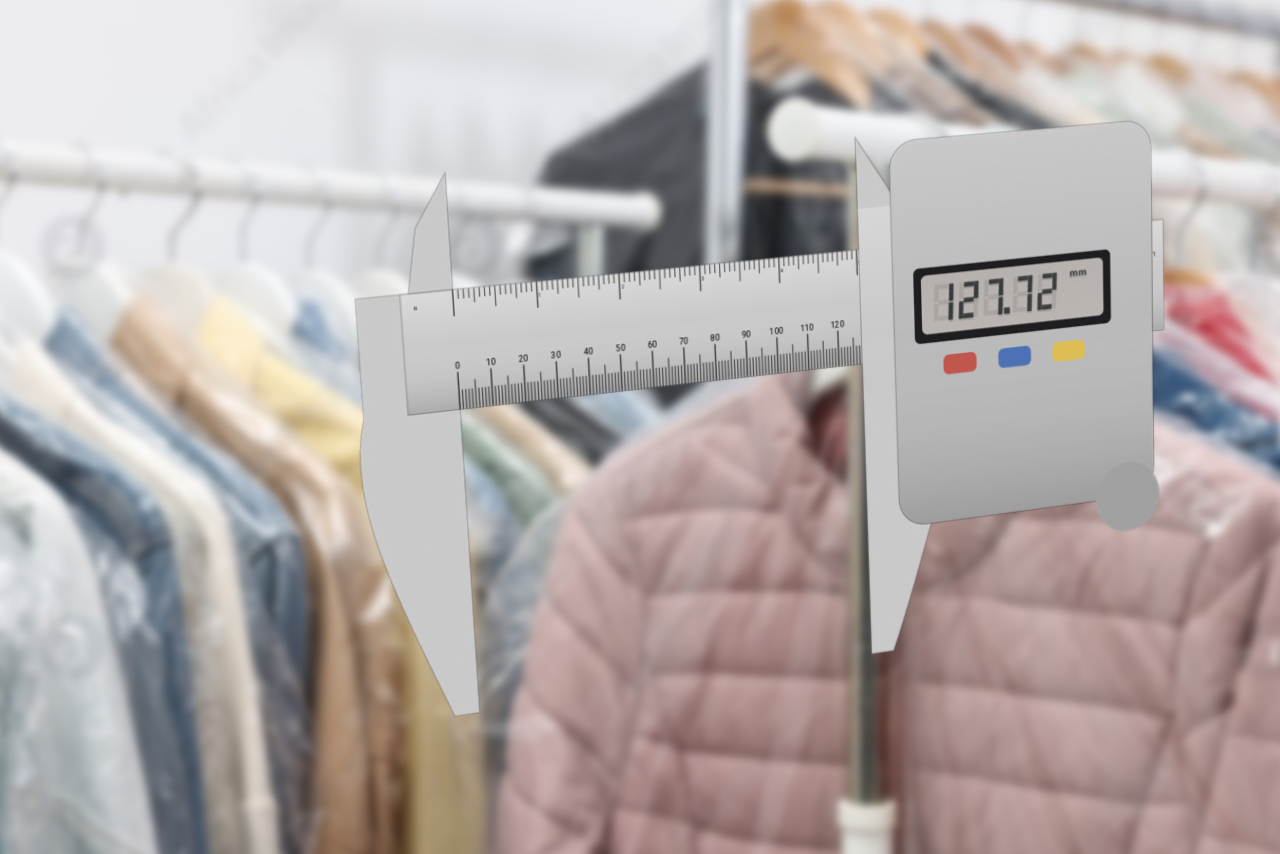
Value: 127.72mm
